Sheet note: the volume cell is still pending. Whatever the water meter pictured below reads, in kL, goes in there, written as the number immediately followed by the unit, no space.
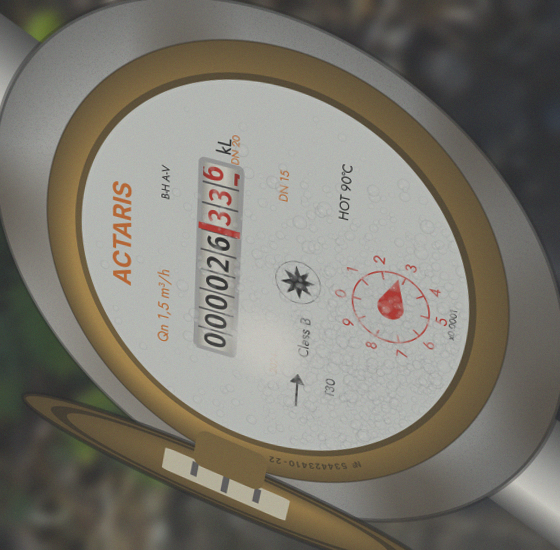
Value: 26.3362kL
